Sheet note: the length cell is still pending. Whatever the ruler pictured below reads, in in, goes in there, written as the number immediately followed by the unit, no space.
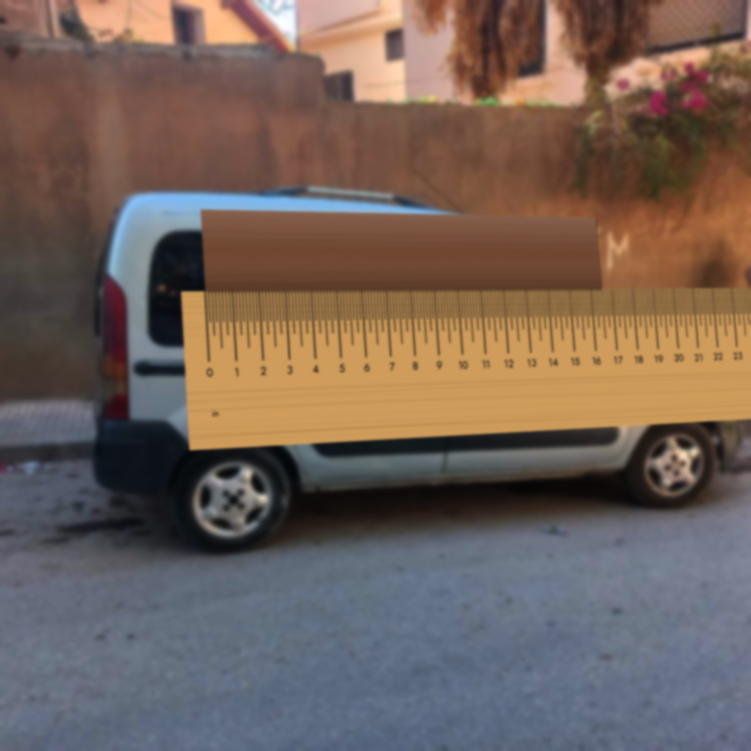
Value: 16.5in
